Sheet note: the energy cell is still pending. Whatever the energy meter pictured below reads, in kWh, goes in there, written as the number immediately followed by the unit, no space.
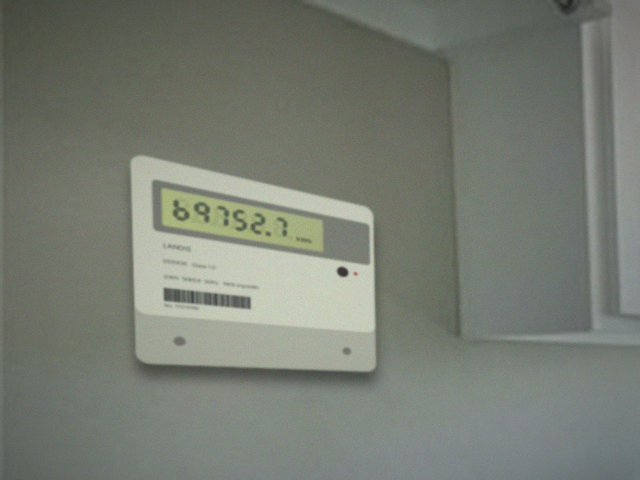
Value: 69752.7kWh
